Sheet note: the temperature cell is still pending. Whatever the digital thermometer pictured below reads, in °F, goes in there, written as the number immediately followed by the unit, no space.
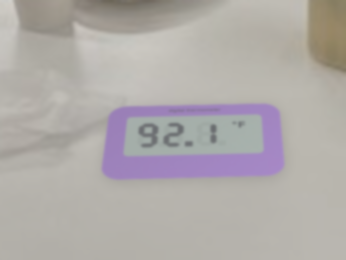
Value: 92.1°F
